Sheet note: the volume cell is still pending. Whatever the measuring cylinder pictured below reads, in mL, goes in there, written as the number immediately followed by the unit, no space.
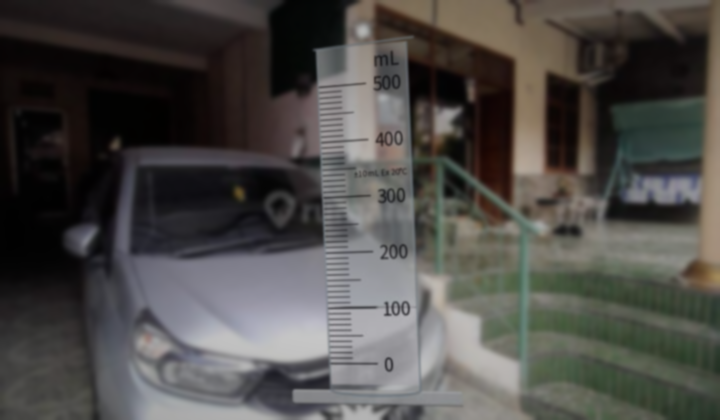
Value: 100mL
